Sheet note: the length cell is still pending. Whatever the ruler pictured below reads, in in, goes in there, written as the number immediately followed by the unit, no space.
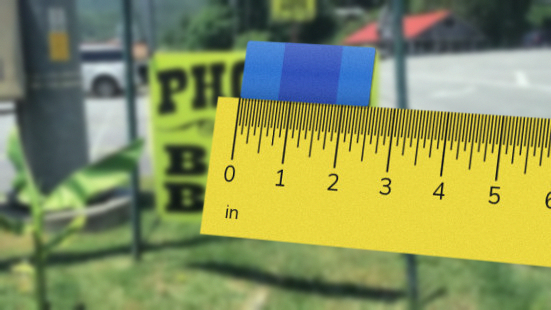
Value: 2.5in
